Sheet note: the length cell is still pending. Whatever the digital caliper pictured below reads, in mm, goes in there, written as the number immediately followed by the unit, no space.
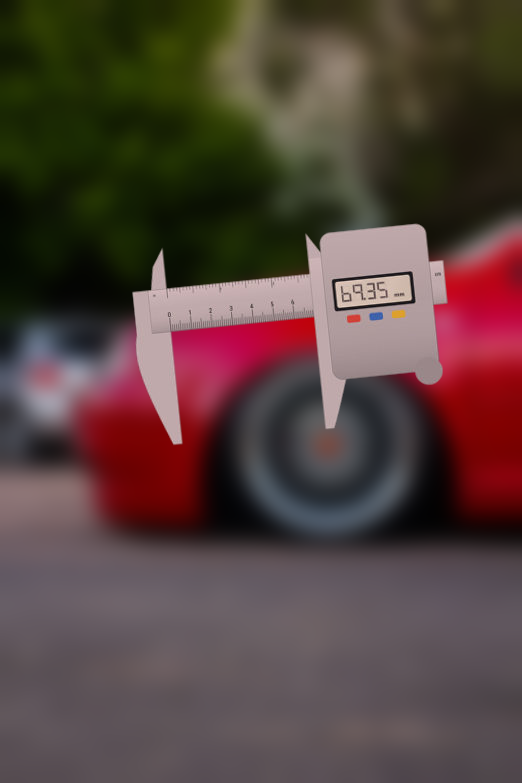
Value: 69.35mm
